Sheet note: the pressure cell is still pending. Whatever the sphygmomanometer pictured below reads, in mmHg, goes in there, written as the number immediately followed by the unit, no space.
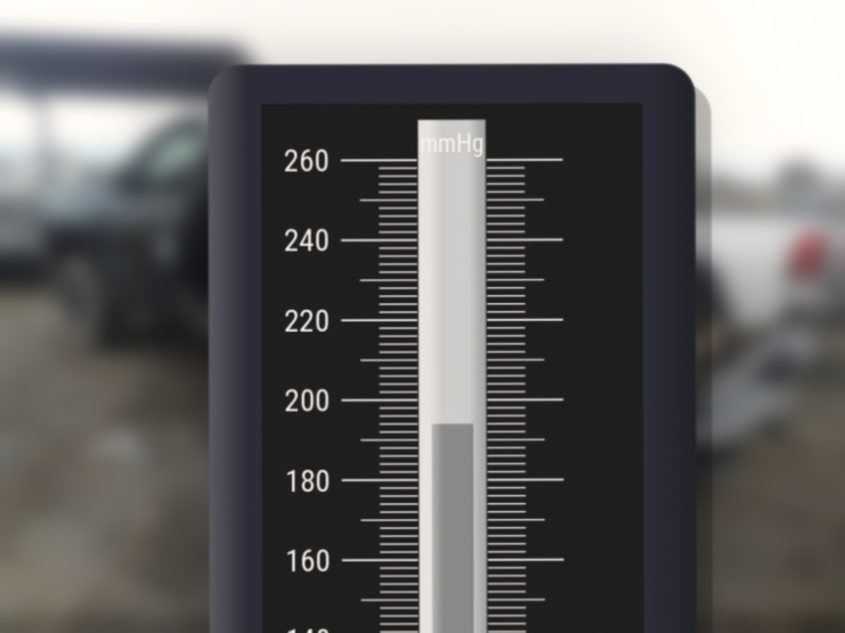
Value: 194mmHg
